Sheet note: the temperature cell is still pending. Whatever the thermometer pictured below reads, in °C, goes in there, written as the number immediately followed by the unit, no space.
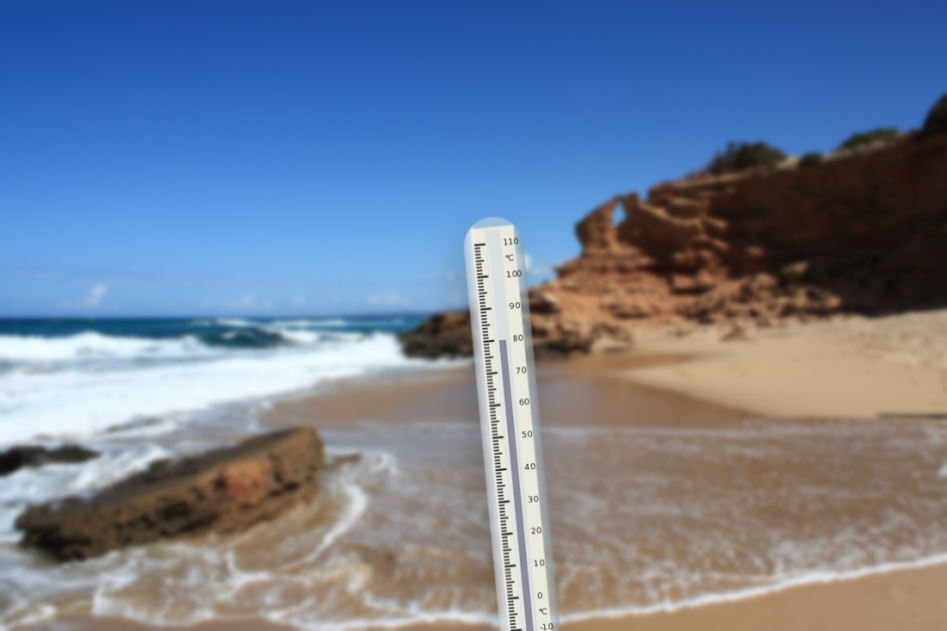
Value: 80°C
